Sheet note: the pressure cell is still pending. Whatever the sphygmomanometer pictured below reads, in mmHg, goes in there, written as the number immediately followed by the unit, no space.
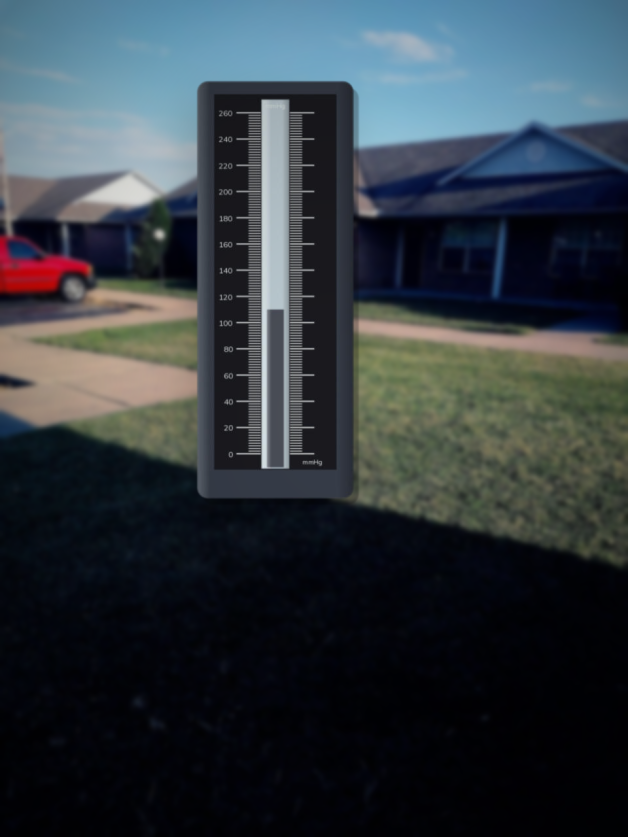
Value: 110mmHg
